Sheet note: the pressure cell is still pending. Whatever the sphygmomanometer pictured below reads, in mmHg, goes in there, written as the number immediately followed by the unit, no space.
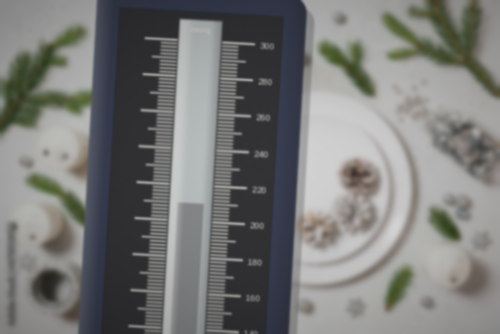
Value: 210mmHg
